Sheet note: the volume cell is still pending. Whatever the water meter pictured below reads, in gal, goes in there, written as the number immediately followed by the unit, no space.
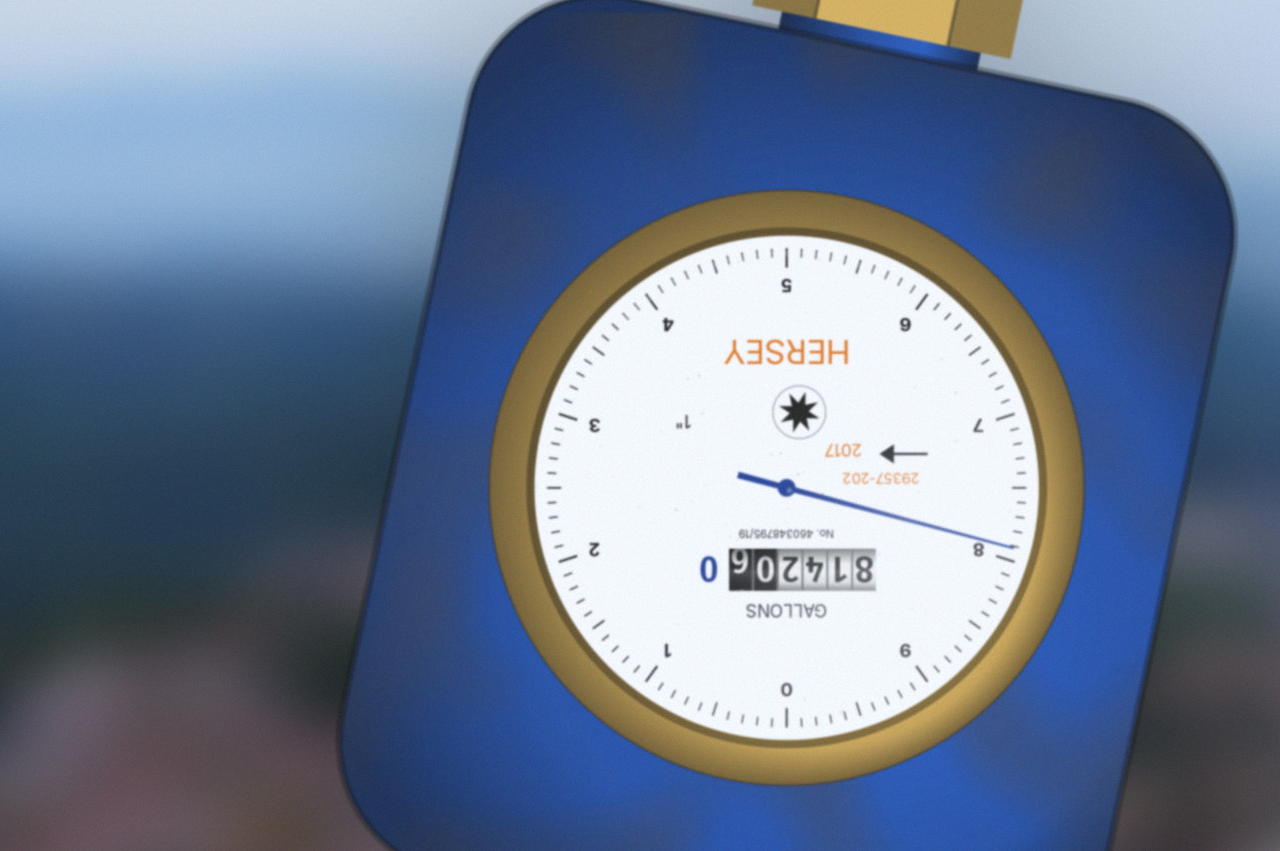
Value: 8142057.9gal
